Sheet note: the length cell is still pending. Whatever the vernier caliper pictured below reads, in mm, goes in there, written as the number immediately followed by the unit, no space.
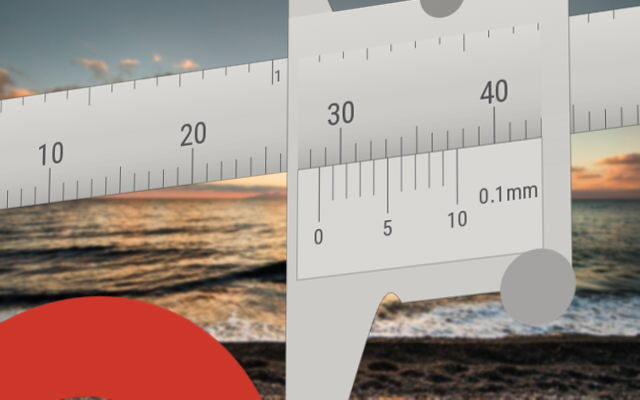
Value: 28.6mm
